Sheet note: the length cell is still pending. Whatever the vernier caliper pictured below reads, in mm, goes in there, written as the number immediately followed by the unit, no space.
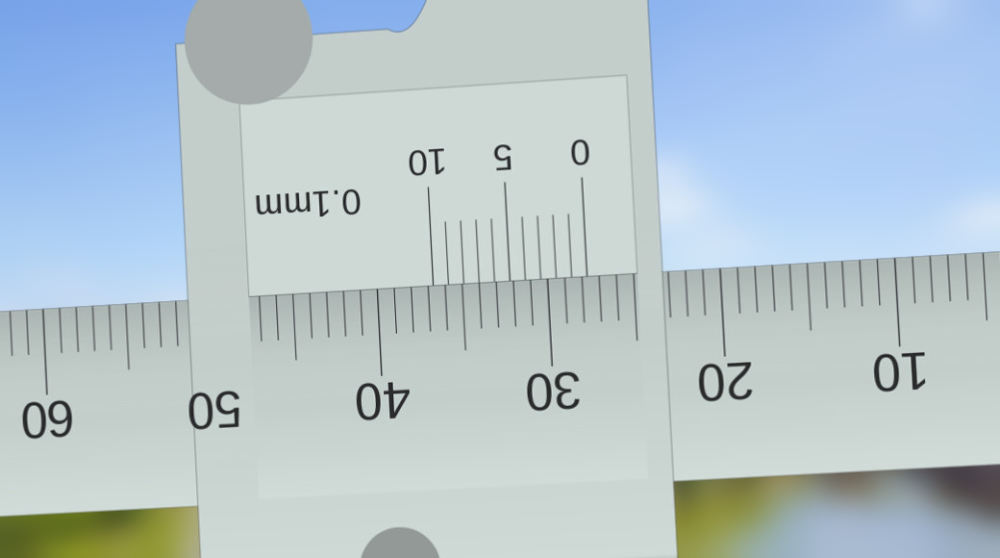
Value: 27.7mm
